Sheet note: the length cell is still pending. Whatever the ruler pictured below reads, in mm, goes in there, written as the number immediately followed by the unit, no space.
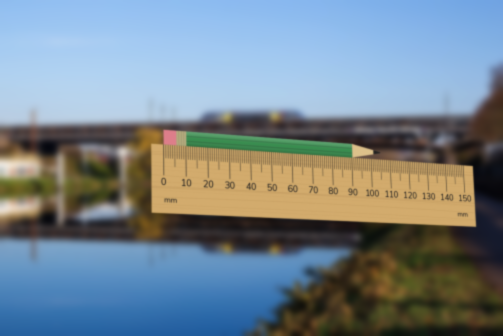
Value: 105mm
